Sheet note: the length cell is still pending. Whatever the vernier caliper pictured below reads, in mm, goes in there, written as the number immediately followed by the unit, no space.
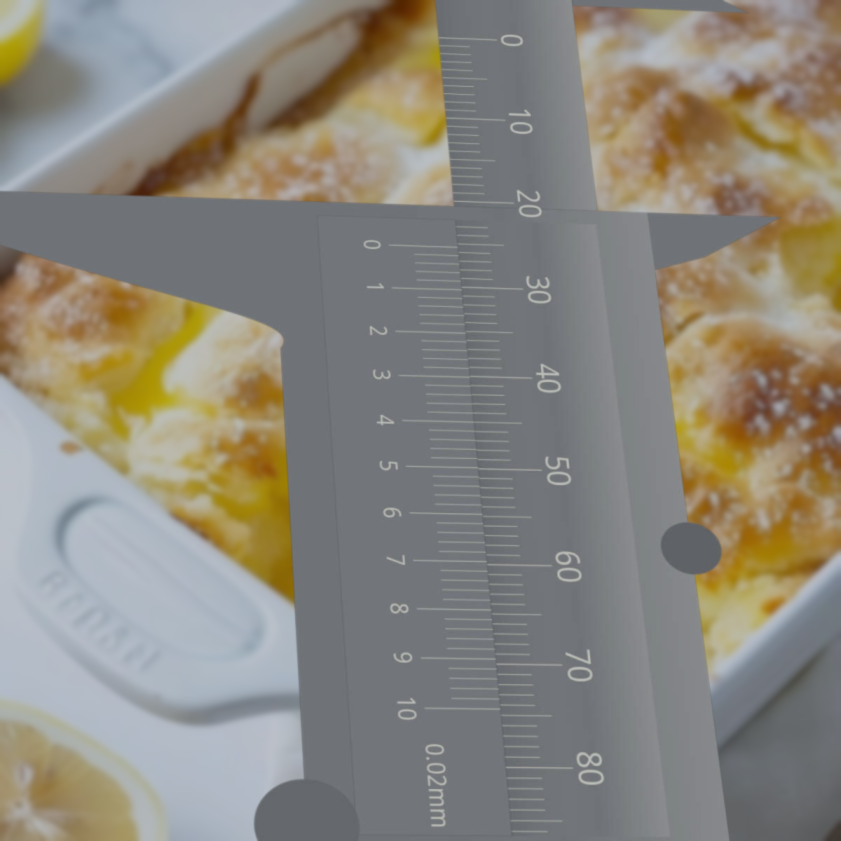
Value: 25.4mm
